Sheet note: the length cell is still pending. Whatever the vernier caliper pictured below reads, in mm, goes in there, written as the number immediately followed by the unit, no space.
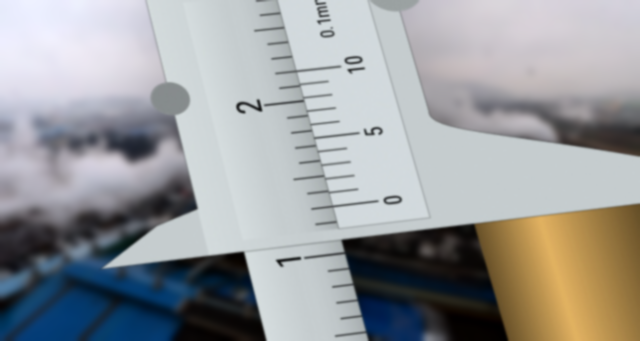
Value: 13.0mm
